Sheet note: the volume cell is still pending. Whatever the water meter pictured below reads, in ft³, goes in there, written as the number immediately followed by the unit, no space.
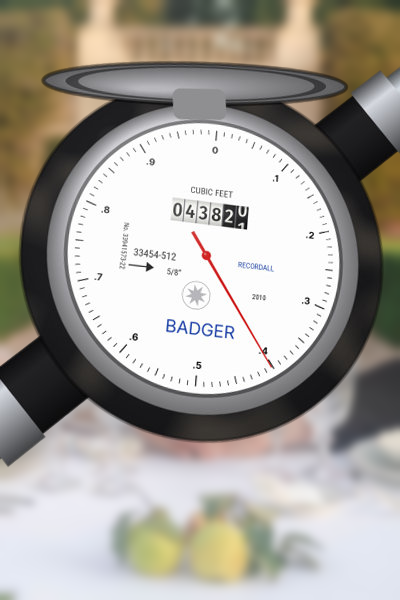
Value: 43820.40ft³
